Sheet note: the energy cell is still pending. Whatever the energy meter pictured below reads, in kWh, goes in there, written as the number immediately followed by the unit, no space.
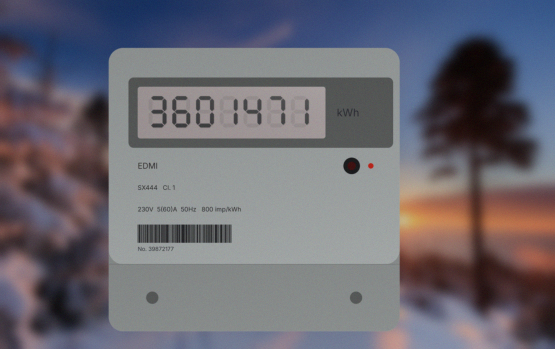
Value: 3601471kWh
